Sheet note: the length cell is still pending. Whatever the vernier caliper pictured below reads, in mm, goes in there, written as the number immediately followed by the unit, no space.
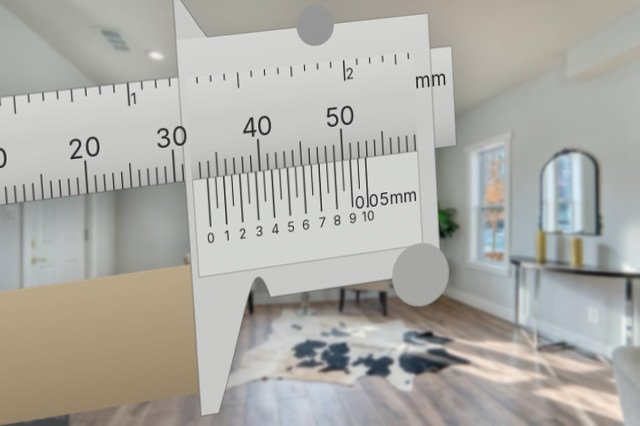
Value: 33.8mm
